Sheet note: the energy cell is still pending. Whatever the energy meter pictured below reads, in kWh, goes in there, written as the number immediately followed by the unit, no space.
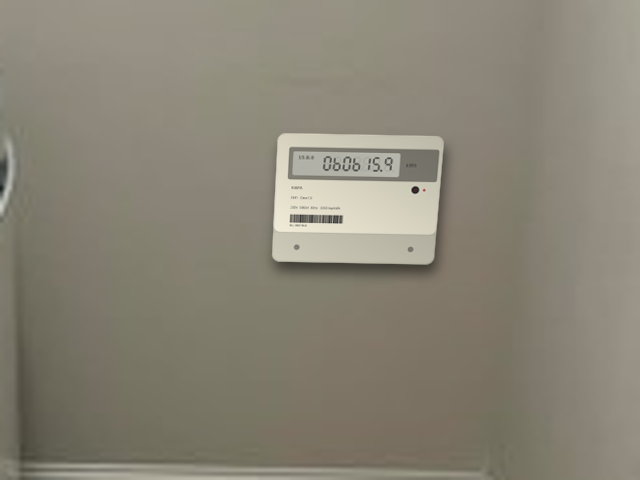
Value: 60615.9kWh
